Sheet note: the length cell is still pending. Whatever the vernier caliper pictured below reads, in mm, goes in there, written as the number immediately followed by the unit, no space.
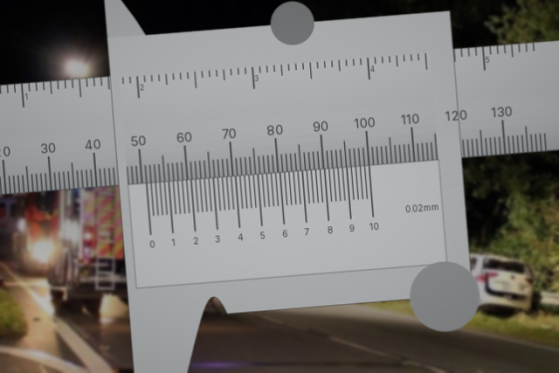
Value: 51.0mm
